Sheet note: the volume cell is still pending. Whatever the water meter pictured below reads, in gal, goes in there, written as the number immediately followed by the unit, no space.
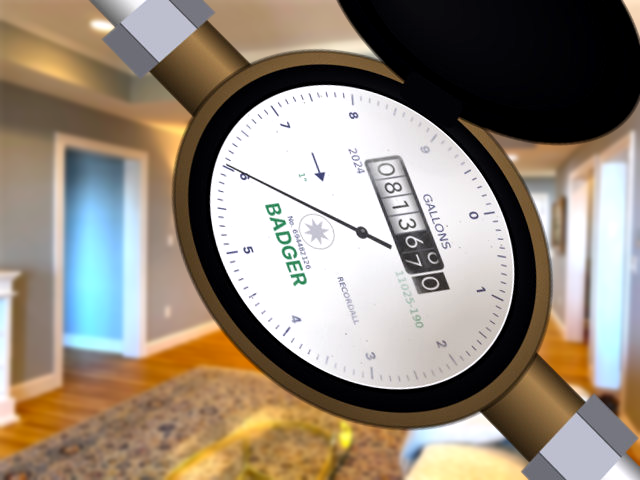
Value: 813666.0gal
